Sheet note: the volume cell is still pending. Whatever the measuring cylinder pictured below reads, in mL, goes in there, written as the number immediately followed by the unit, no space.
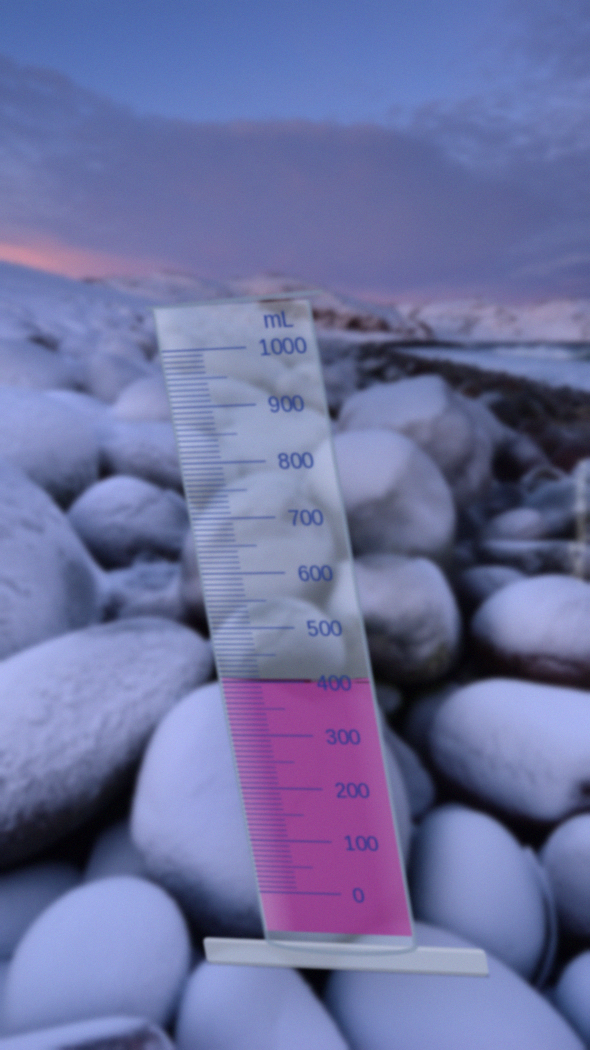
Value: 400mL
